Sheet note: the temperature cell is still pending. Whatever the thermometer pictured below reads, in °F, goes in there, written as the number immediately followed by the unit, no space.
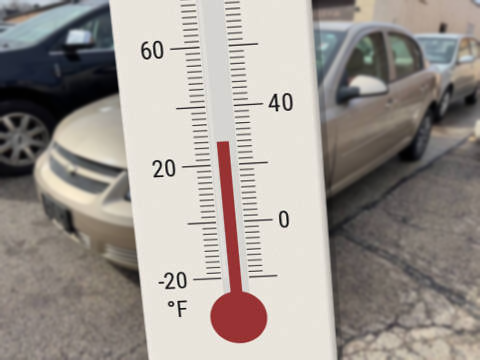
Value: 28°F
